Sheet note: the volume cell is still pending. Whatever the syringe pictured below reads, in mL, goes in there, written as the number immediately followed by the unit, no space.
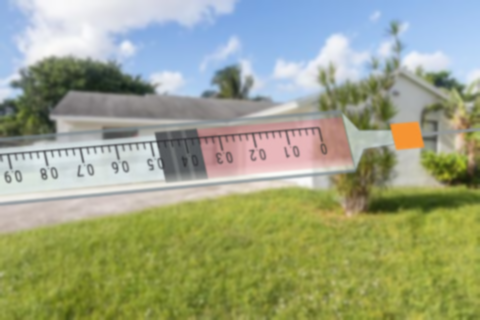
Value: 0.36mL
